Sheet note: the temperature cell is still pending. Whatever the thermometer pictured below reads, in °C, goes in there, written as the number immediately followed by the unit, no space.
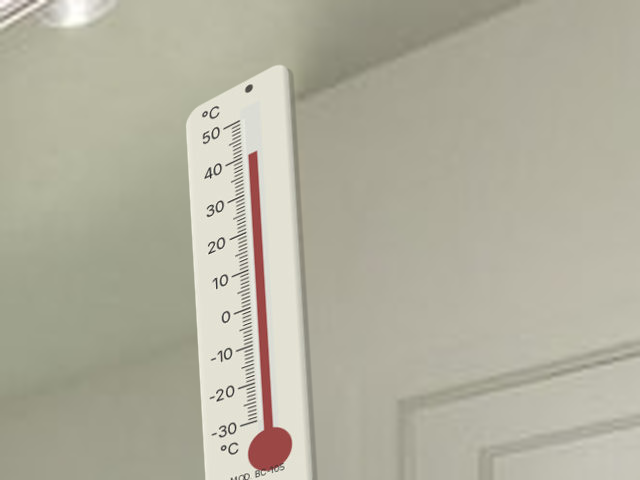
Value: 40°C
